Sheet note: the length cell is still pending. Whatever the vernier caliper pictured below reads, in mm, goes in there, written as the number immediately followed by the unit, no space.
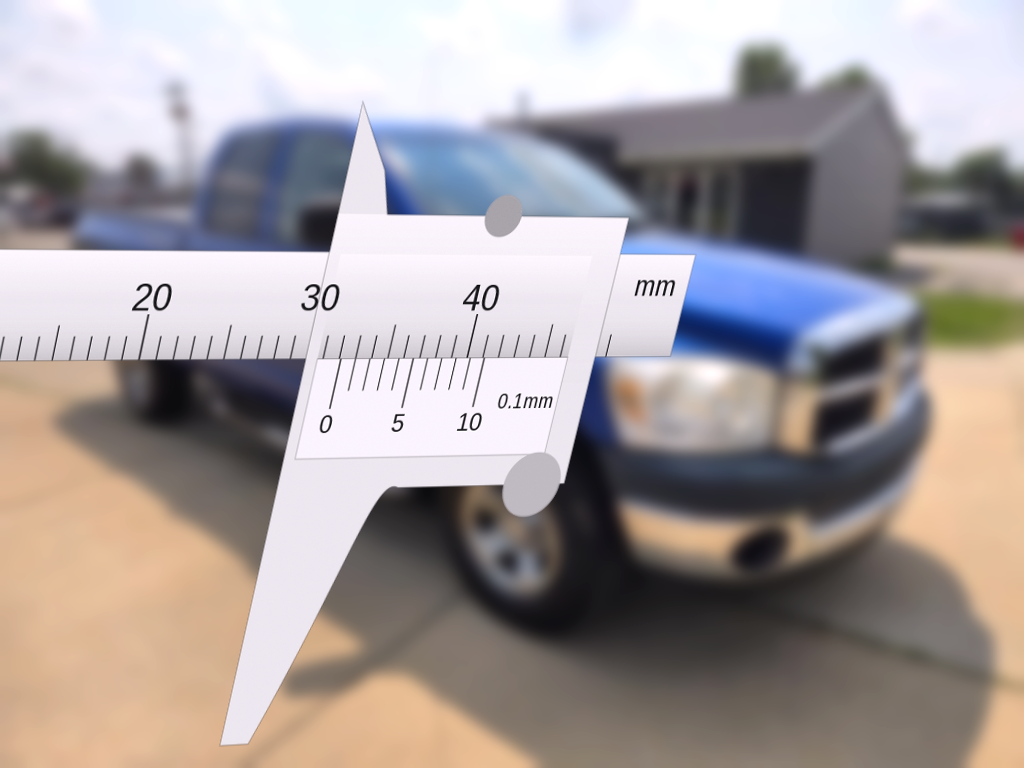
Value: 32.1mm
